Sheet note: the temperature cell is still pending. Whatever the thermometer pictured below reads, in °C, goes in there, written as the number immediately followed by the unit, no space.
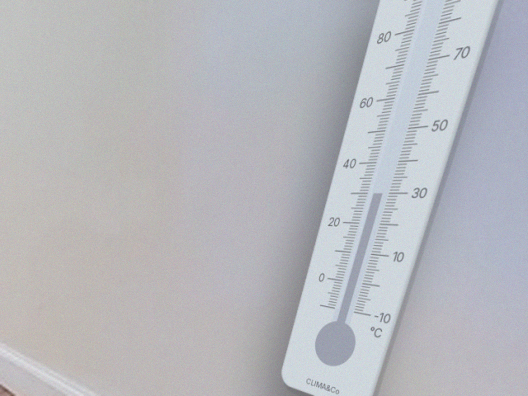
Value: 30°C
